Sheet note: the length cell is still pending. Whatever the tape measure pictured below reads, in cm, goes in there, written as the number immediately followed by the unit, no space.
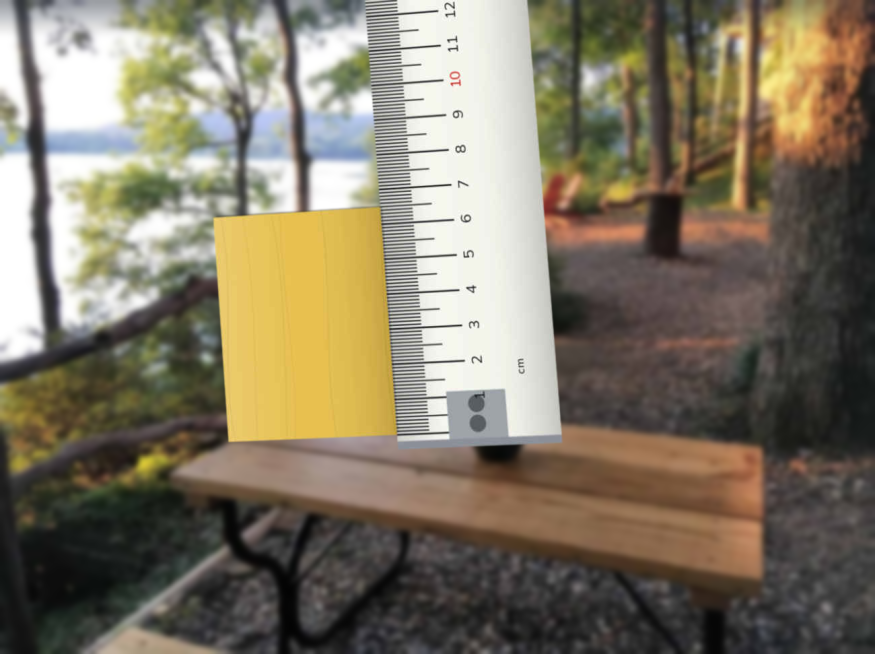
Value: 6.5cm
